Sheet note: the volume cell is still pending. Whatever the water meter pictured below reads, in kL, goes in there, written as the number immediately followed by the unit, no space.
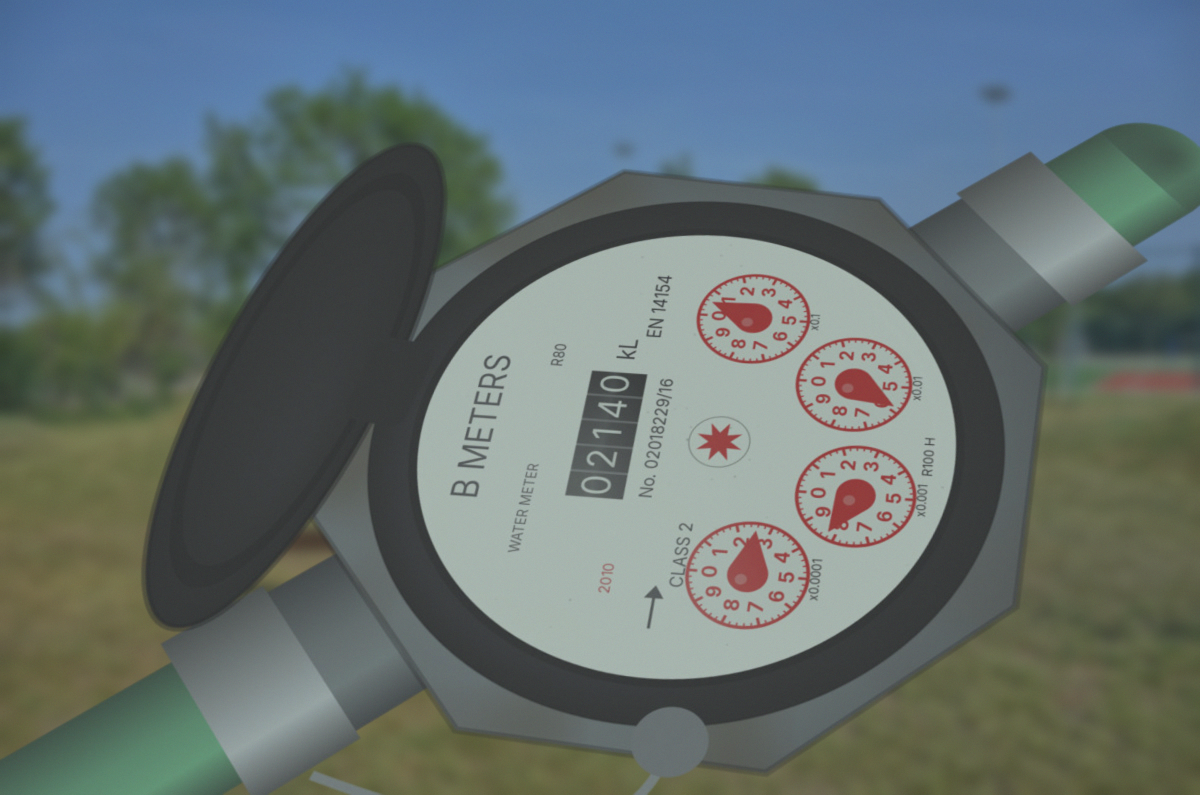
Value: 2140.0582kL
